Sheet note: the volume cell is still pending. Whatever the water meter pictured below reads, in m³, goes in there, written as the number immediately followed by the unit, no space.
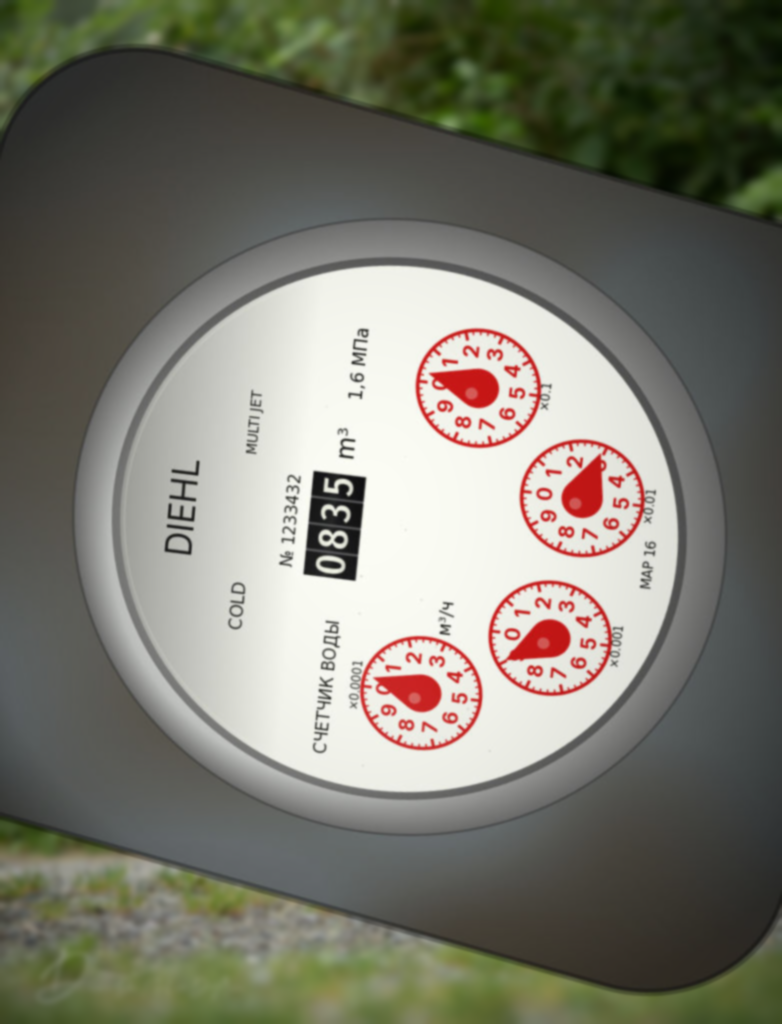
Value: 835.0290m³
